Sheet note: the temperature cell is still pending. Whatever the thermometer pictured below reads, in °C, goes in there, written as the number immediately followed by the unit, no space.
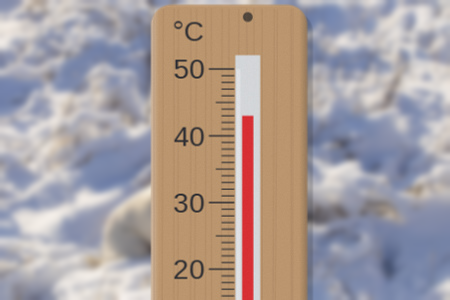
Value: 43°C
